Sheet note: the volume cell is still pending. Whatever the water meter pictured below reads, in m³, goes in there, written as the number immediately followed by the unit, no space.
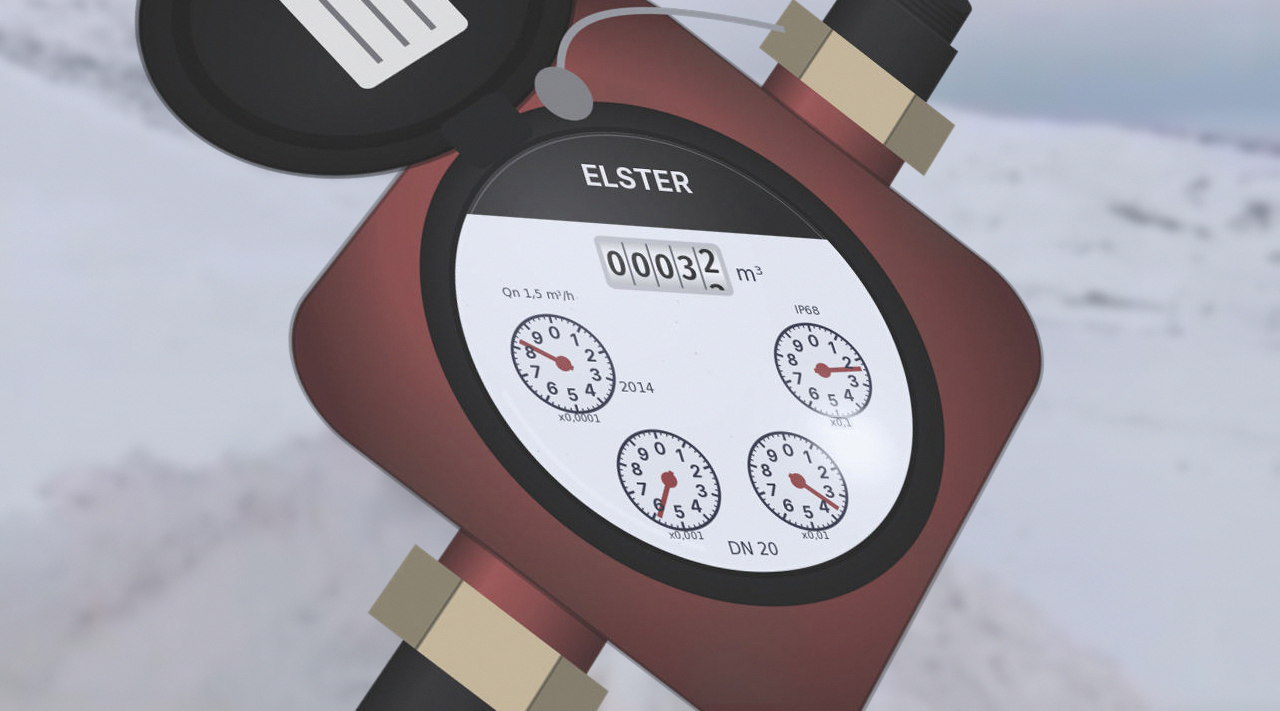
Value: 32.2358m³
